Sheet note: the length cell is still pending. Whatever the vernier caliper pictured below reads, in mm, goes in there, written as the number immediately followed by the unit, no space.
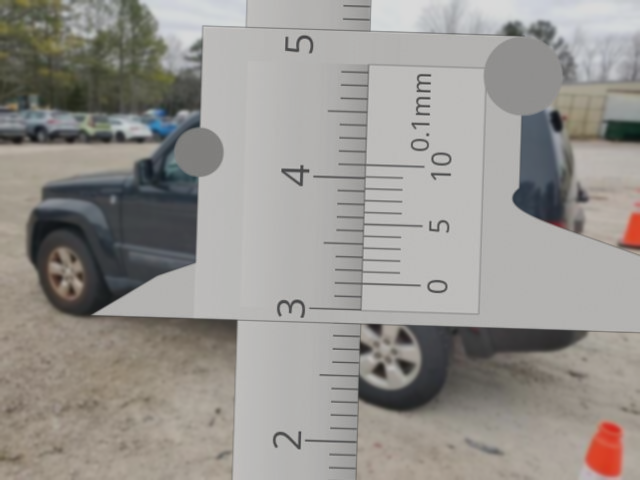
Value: 32.0mm
